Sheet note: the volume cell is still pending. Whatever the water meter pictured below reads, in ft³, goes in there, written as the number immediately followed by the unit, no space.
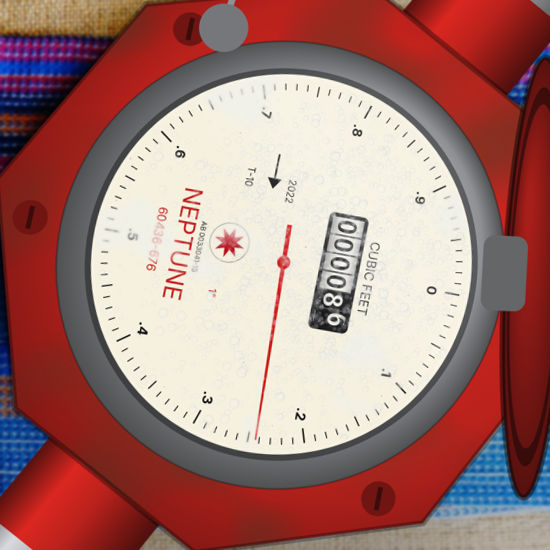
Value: 86.24ft³
